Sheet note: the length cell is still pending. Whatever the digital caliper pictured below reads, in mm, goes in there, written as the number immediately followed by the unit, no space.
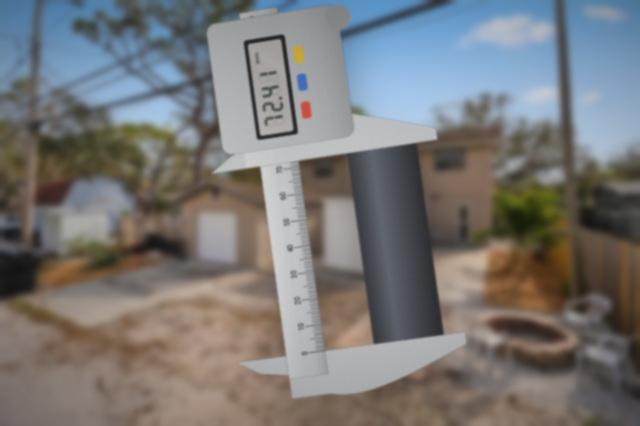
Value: 72.41mm
